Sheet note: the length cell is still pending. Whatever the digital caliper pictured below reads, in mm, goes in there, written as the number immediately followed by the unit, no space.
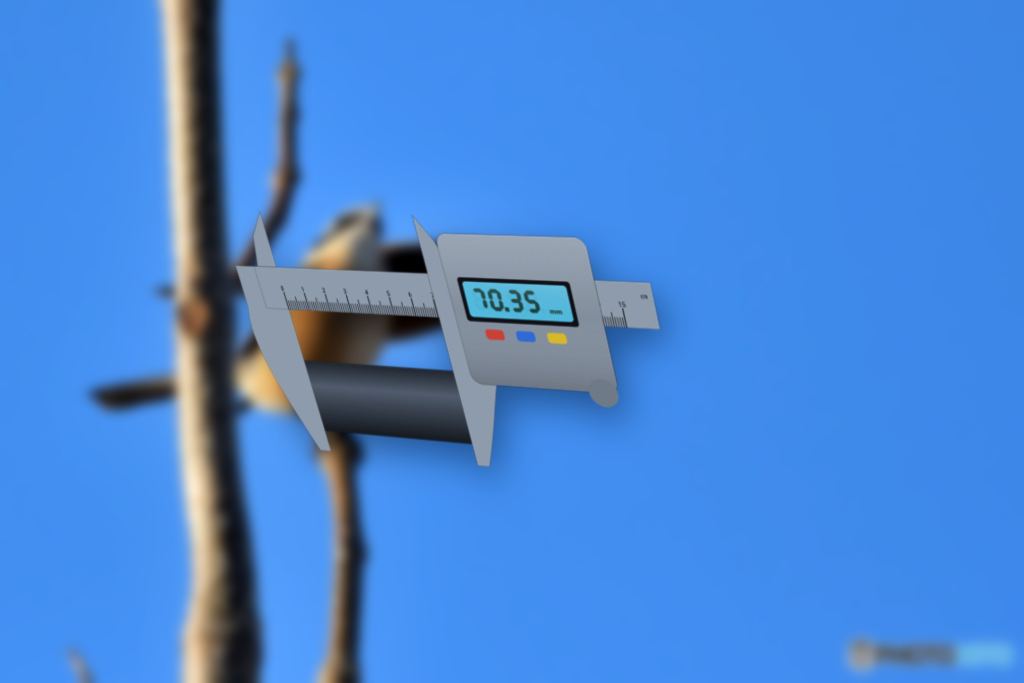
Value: 70.35mm
